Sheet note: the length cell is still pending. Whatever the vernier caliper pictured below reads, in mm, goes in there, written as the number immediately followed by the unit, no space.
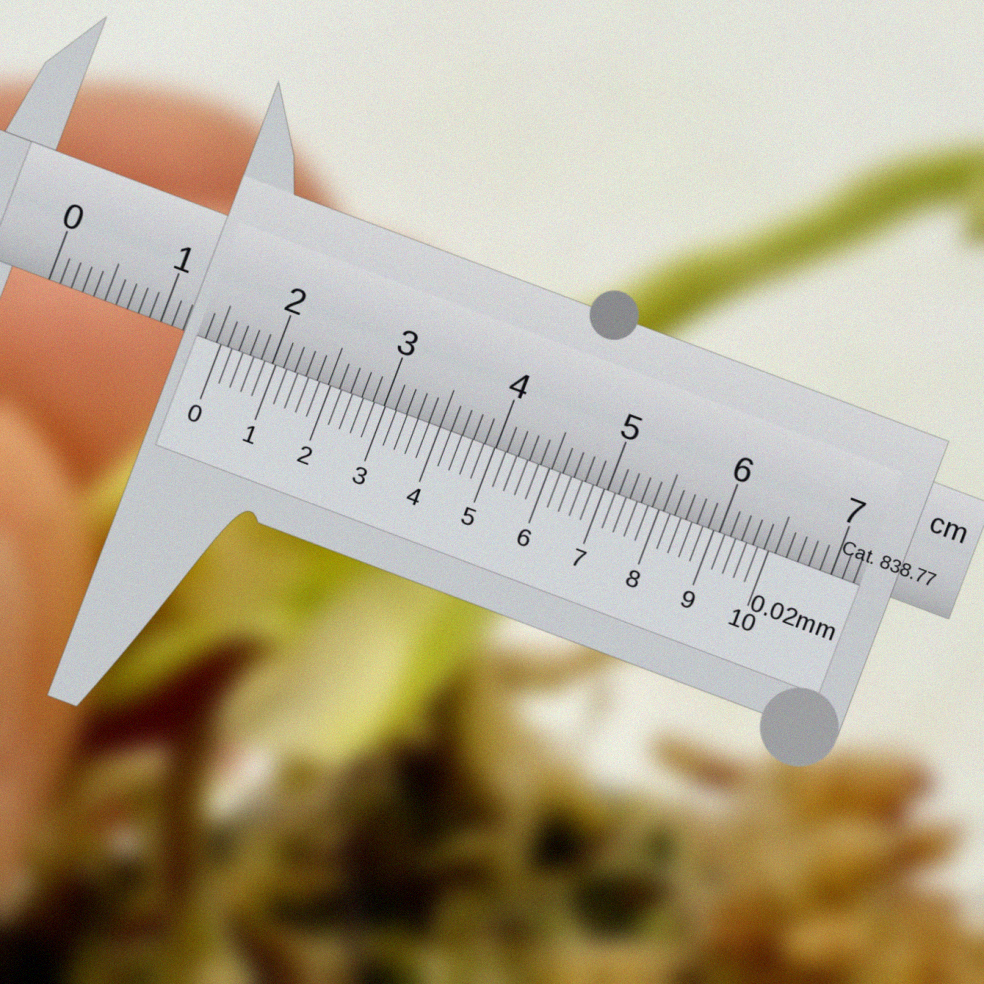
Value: 15.4mm
